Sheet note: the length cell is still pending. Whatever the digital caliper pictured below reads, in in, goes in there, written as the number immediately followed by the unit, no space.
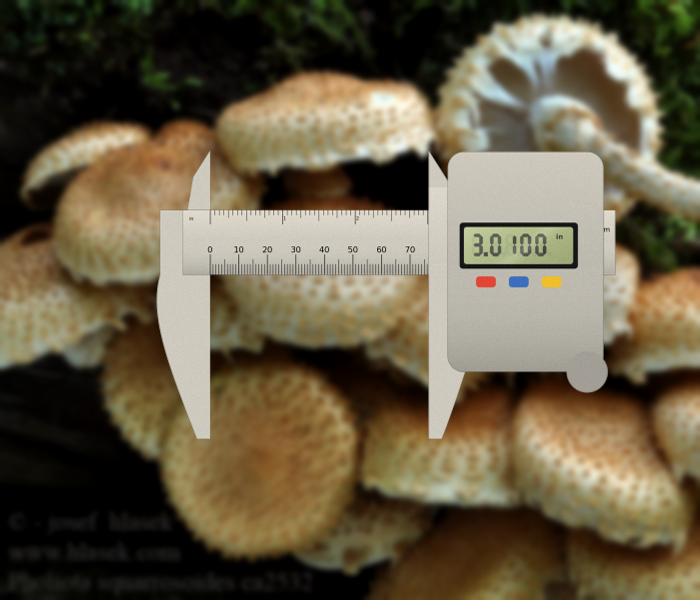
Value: 3.0100in
